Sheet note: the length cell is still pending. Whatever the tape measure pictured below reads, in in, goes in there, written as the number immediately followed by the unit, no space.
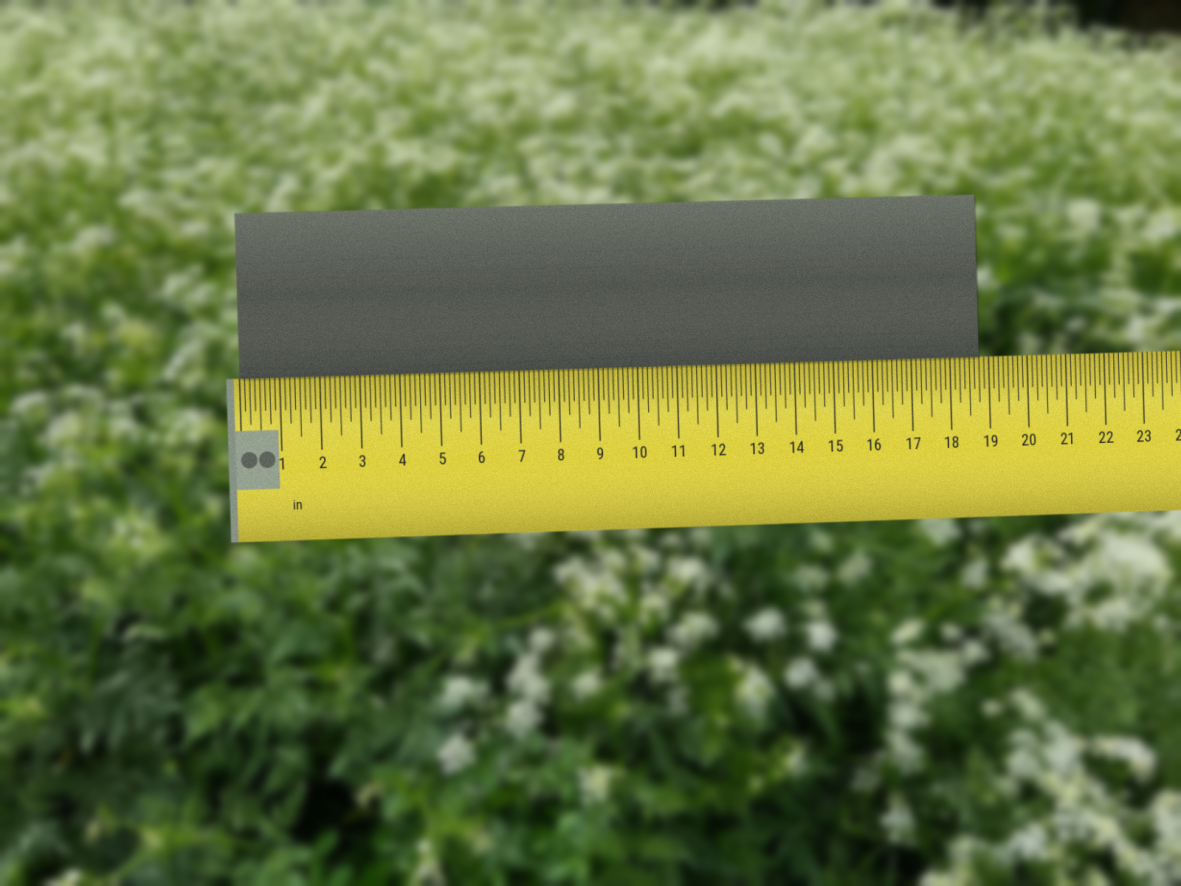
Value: 18.75in
